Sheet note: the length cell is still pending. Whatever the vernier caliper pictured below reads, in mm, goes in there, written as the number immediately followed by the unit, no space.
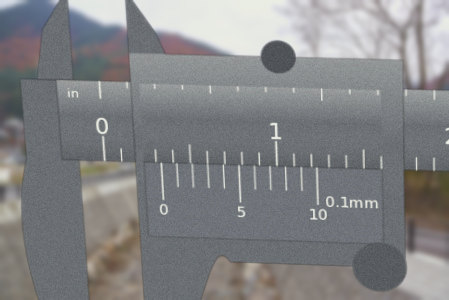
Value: 3.3mm
